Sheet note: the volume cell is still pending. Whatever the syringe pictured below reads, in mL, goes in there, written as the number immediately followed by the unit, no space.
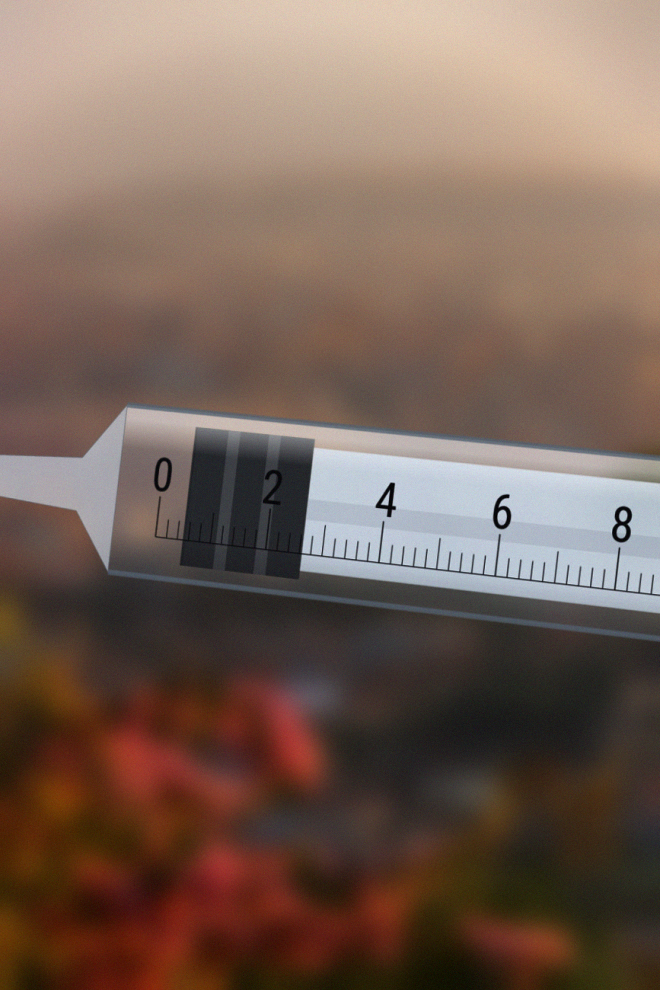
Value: 0.5mL
